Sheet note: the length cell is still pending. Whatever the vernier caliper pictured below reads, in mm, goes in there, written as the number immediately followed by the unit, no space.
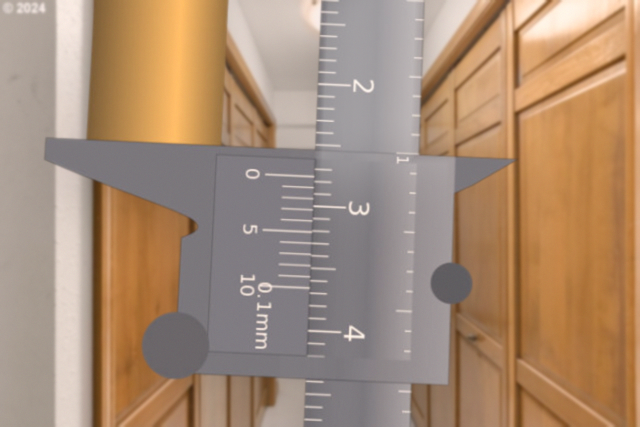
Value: 27.6mm
